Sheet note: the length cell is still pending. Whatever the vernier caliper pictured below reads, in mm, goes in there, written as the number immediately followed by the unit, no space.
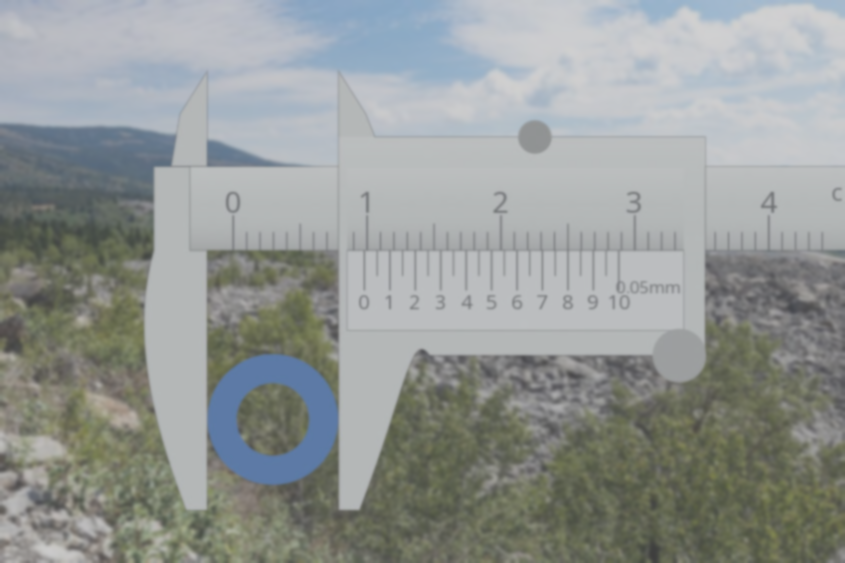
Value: 9.8mm
